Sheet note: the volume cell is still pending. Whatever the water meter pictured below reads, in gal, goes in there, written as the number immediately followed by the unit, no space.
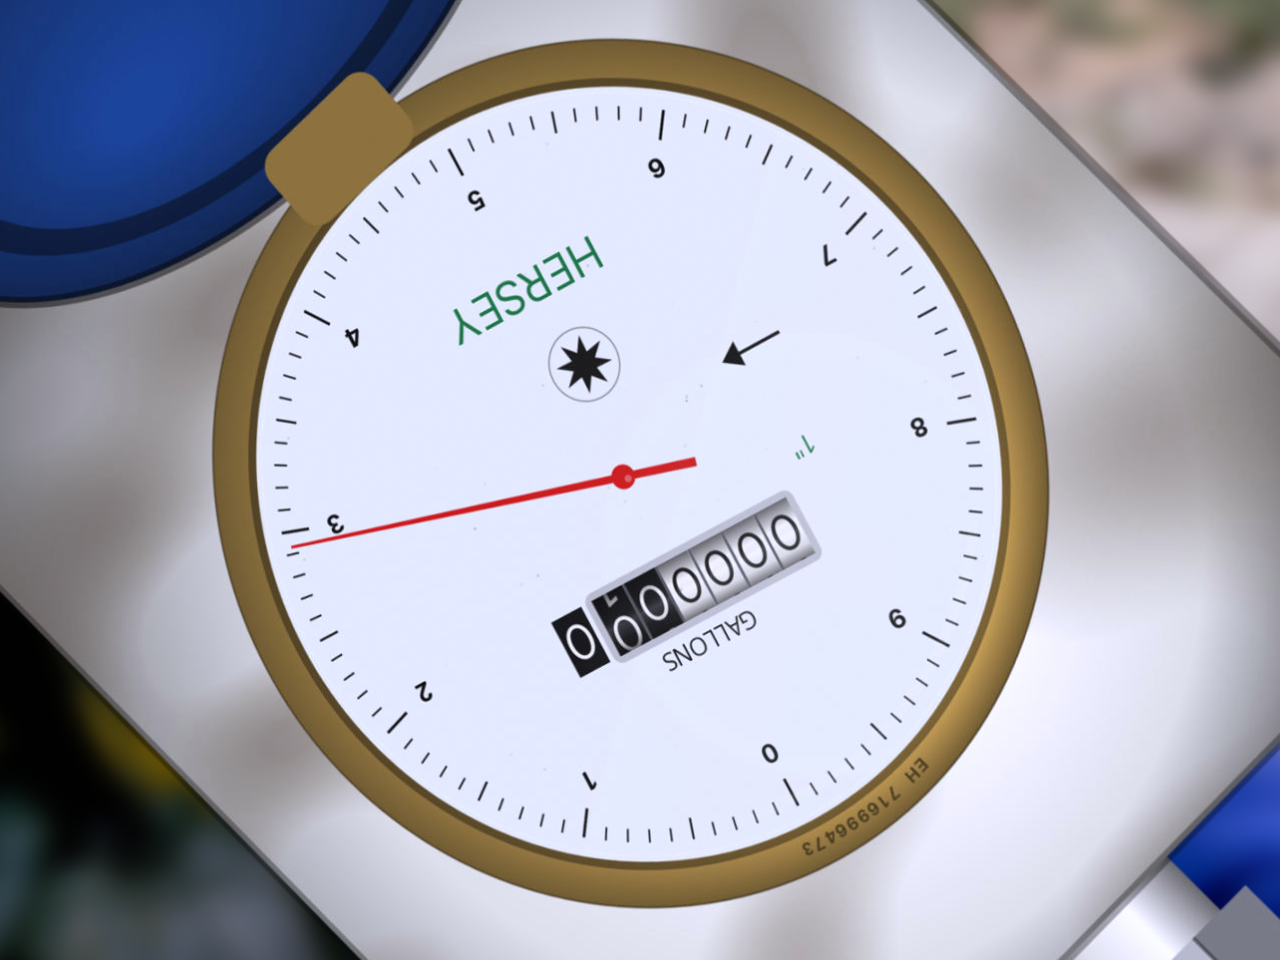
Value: 2.9gal
